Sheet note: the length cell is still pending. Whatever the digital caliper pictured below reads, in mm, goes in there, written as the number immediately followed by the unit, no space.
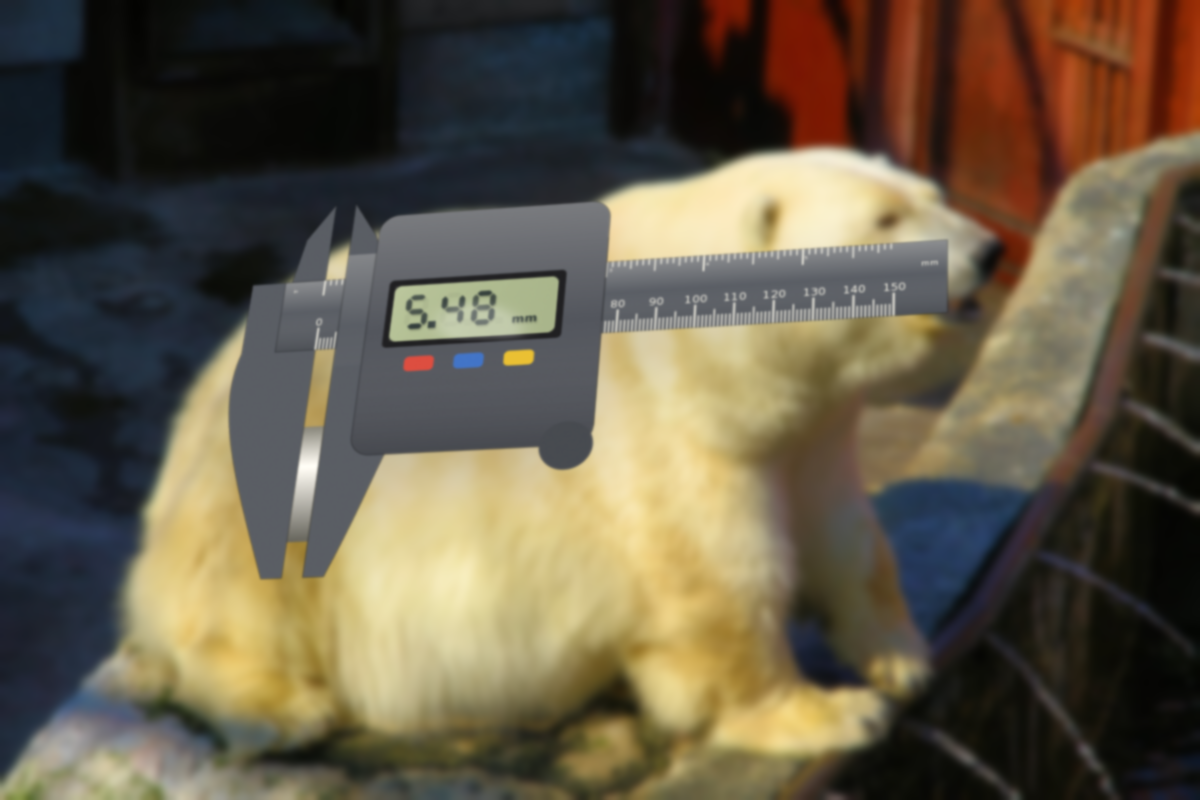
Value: 5.48mm
